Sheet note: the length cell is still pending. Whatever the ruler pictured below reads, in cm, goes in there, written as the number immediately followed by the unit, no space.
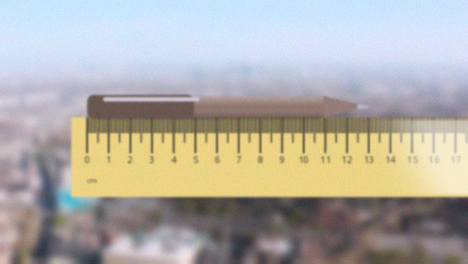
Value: 13cm
